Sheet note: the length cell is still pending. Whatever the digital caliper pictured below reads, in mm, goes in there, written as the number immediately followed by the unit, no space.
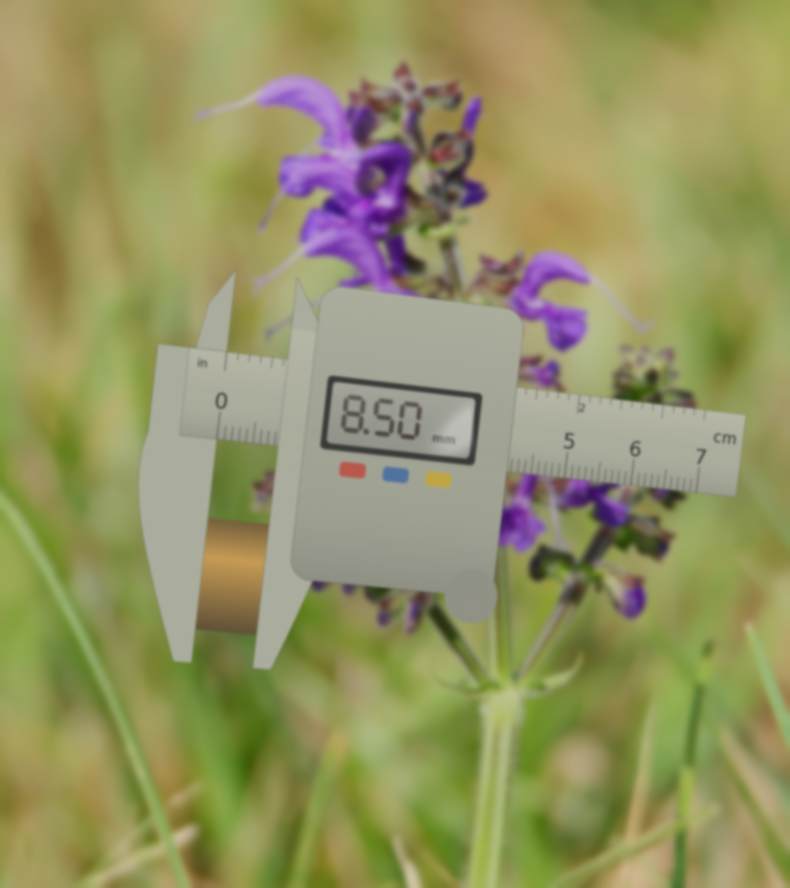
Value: 8.50mm
